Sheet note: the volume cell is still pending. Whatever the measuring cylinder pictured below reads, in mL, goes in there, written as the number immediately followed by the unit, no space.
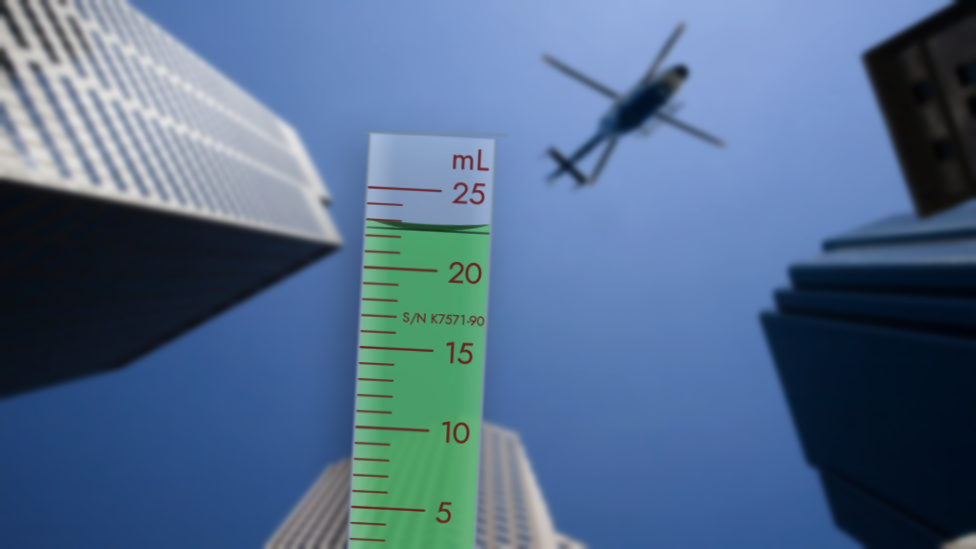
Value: 22.5mL
